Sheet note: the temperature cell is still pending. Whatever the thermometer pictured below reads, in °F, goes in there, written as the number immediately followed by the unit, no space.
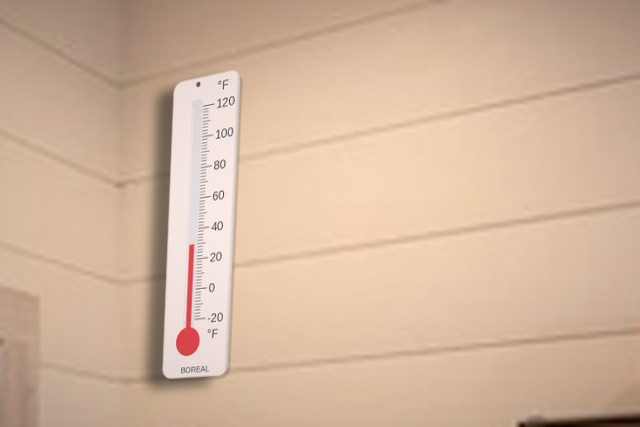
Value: 30°F
